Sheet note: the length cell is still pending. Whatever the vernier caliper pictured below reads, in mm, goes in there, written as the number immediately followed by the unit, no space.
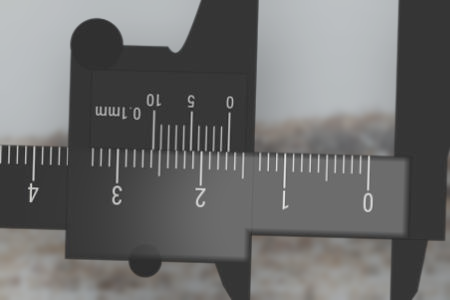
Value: 16.8mm
